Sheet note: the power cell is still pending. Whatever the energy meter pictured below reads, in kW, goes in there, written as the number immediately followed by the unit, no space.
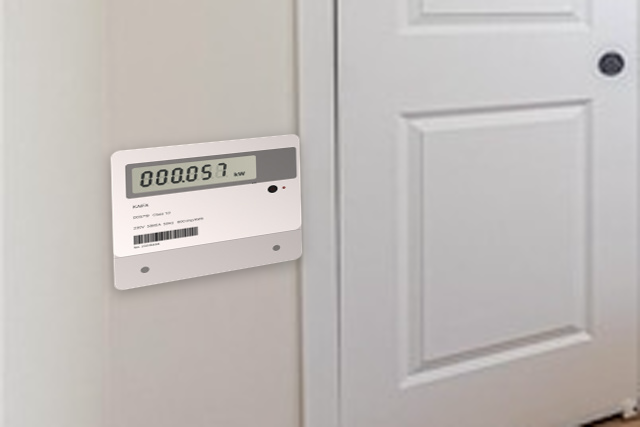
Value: 0.057kW
